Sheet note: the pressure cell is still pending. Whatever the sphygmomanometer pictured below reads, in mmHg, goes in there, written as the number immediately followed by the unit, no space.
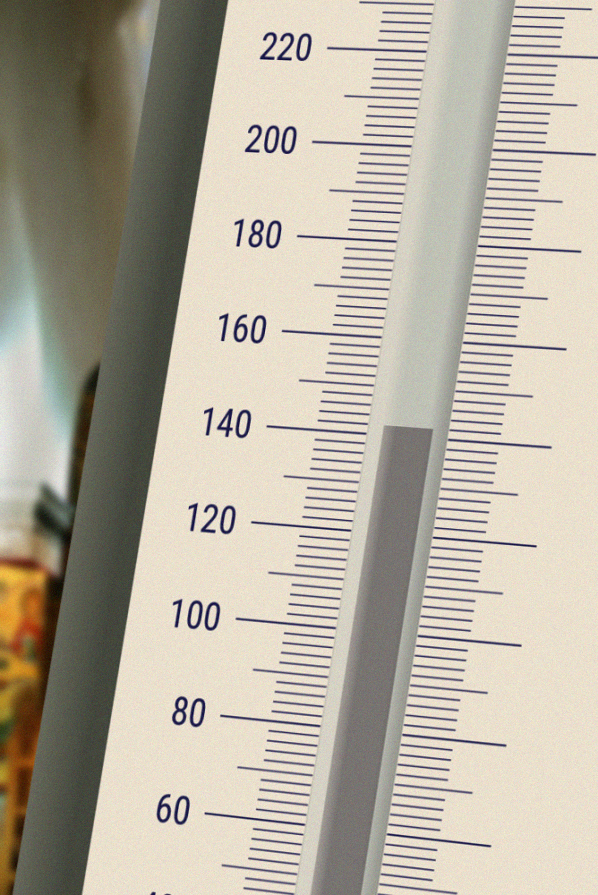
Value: 142mmHg
